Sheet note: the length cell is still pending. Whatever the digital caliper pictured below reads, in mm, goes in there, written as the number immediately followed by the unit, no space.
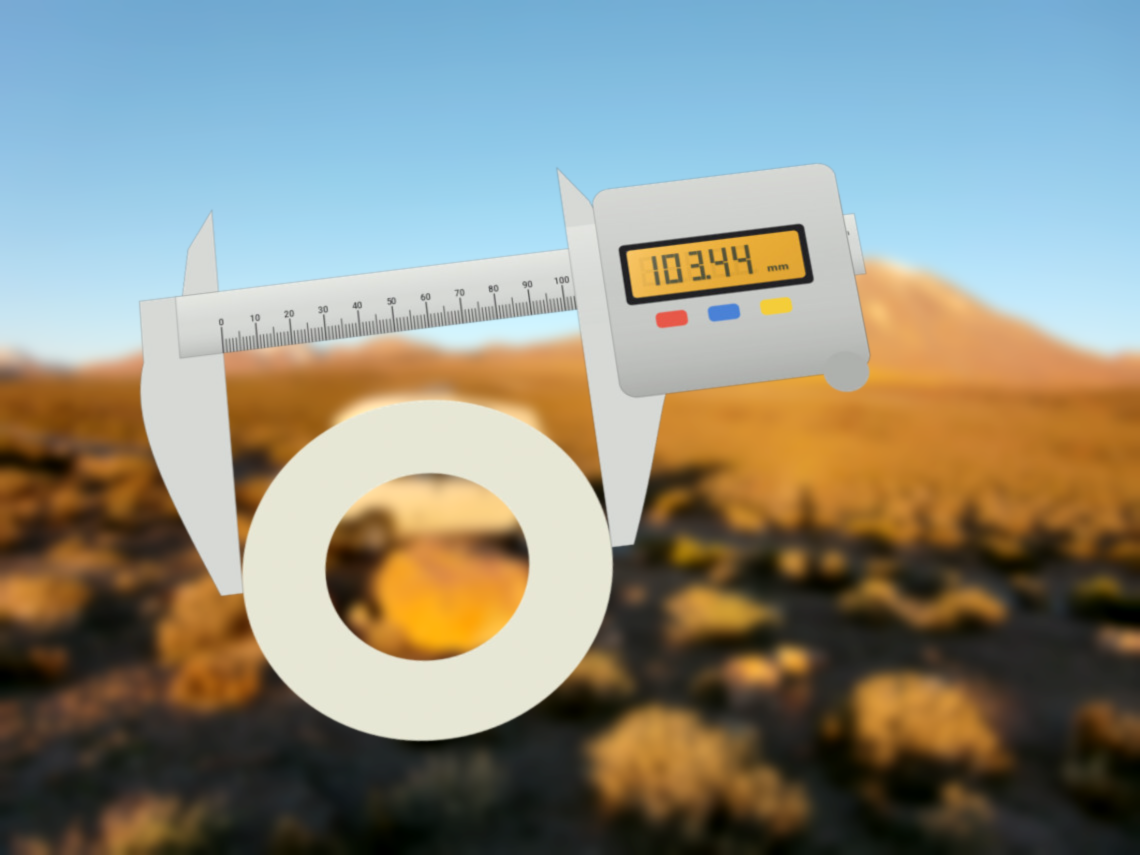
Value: 103.44mm
